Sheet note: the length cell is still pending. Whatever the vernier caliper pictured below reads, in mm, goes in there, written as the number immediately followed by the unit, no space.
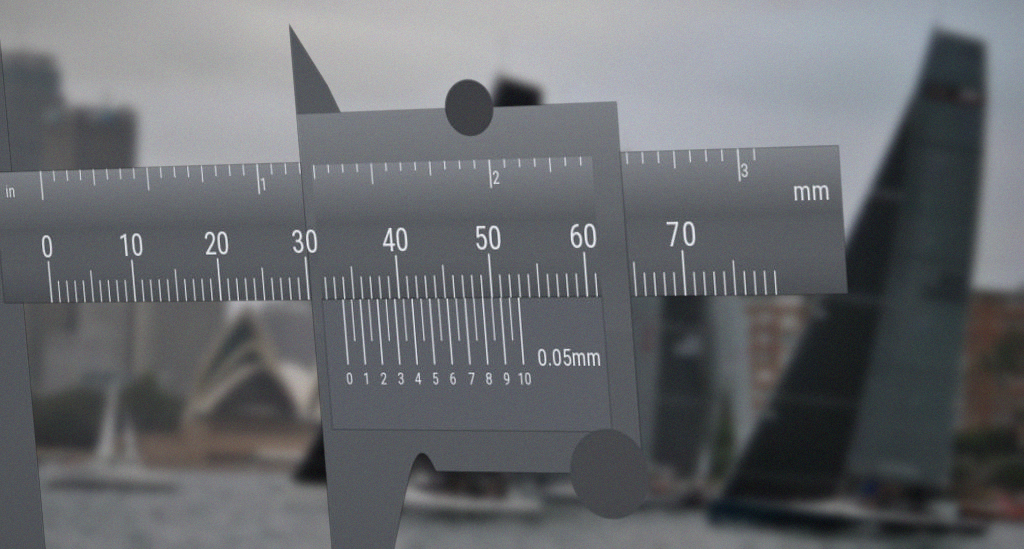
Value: 33.8mm
